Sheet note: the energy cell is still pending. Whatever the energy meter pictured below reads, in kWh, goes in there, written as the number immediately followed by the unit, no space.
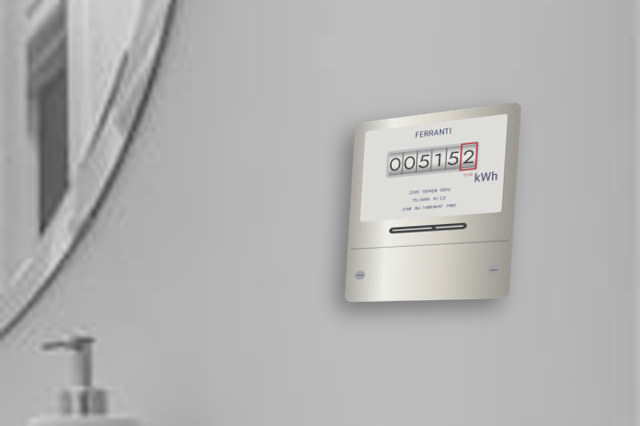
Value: 515.2kWh
